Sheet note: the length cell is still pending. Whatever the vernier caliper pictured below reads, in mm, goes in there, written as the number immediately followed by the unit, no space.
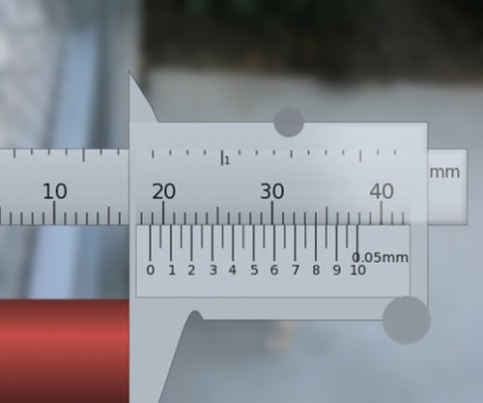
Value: 18.8mm
